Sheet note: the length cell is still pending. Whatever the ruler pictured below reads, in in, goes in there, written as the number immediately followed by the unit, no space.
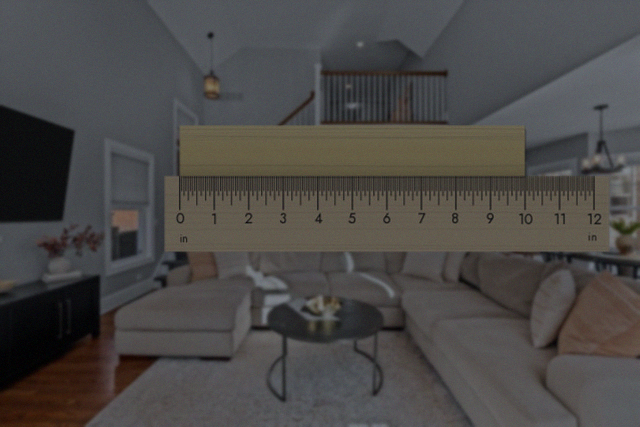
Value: 10in
